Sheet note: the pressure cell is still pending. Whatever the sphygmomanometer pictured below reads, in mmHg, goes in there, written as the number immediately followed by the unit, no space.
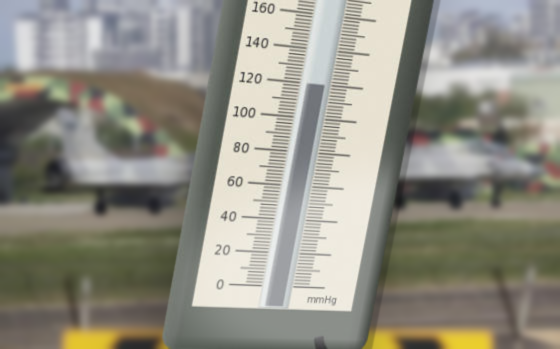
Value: 120mmHg
